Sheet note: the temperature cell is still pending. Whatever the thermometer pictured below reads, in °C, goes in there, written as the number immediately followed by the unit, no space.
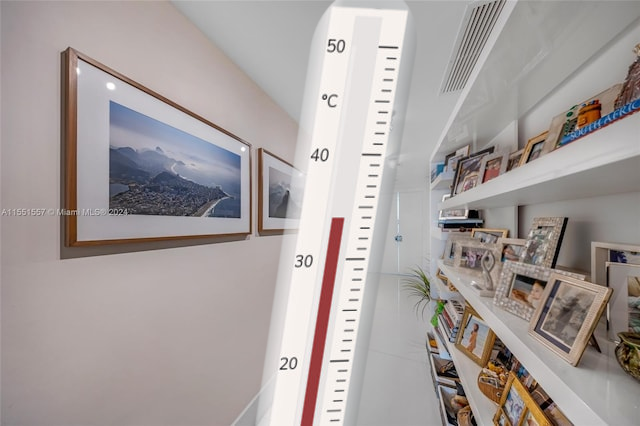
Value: 34°C
